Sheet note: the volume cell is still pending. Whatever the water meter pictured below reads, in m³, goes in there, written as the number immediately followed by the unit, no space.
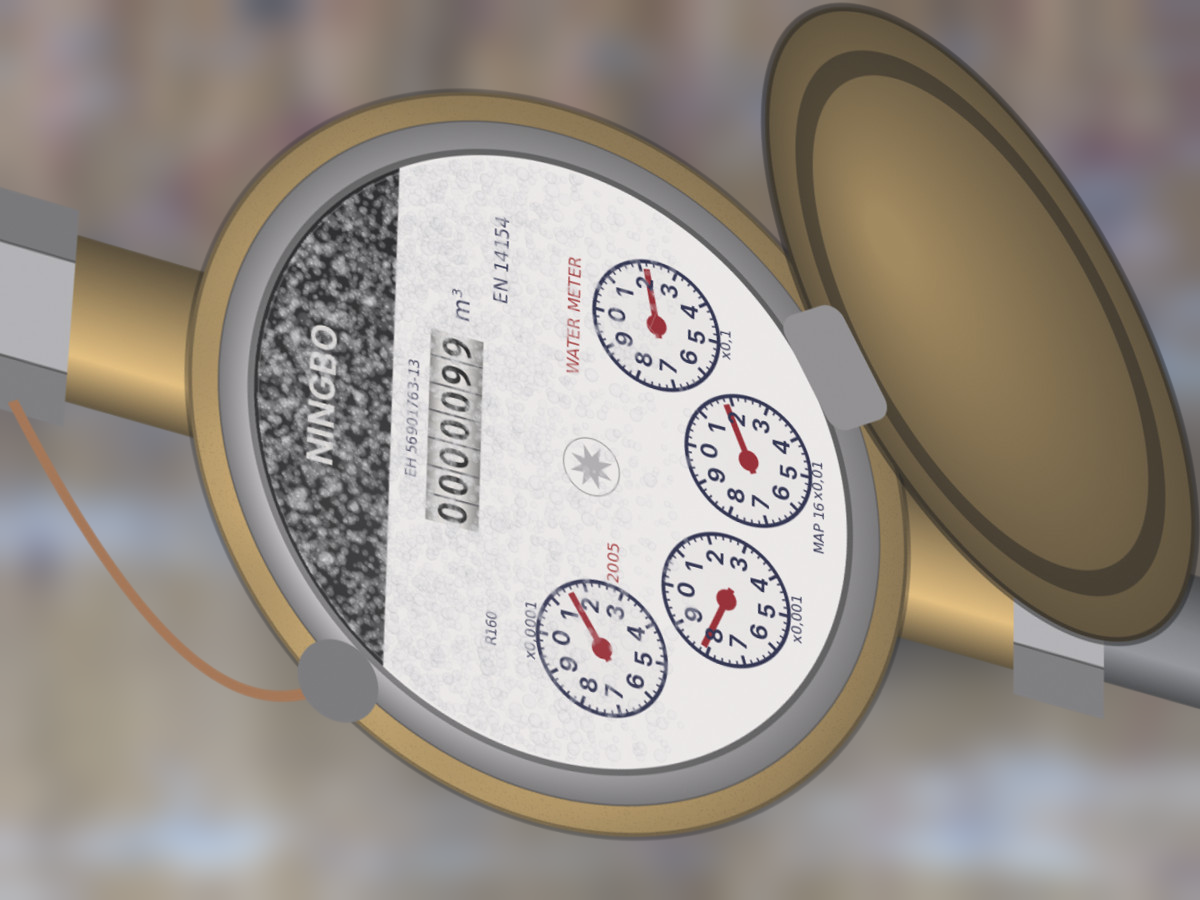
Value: 99.2181m³
